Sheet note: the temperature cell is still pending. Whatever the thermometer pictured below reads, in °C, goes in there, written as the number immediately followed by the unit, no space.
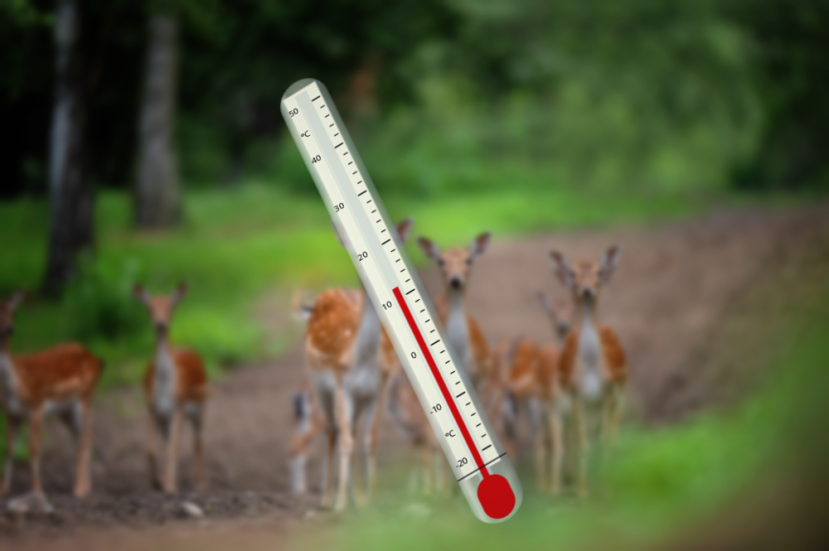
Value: 12°C
